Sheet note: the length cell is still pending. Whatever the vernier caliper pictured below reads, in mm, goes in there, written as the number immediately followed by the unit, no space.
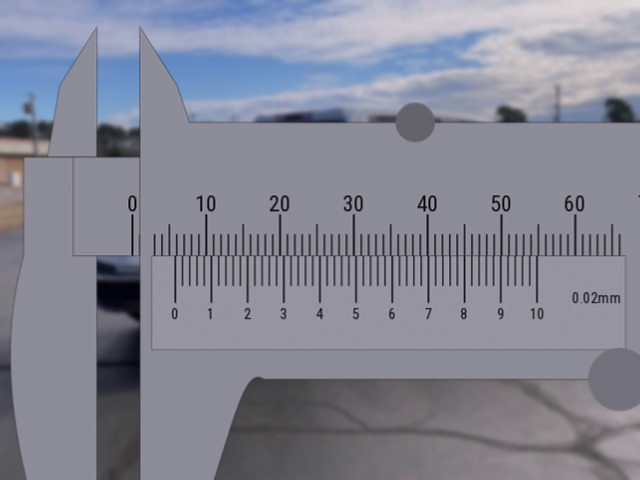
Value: 5.8mm
